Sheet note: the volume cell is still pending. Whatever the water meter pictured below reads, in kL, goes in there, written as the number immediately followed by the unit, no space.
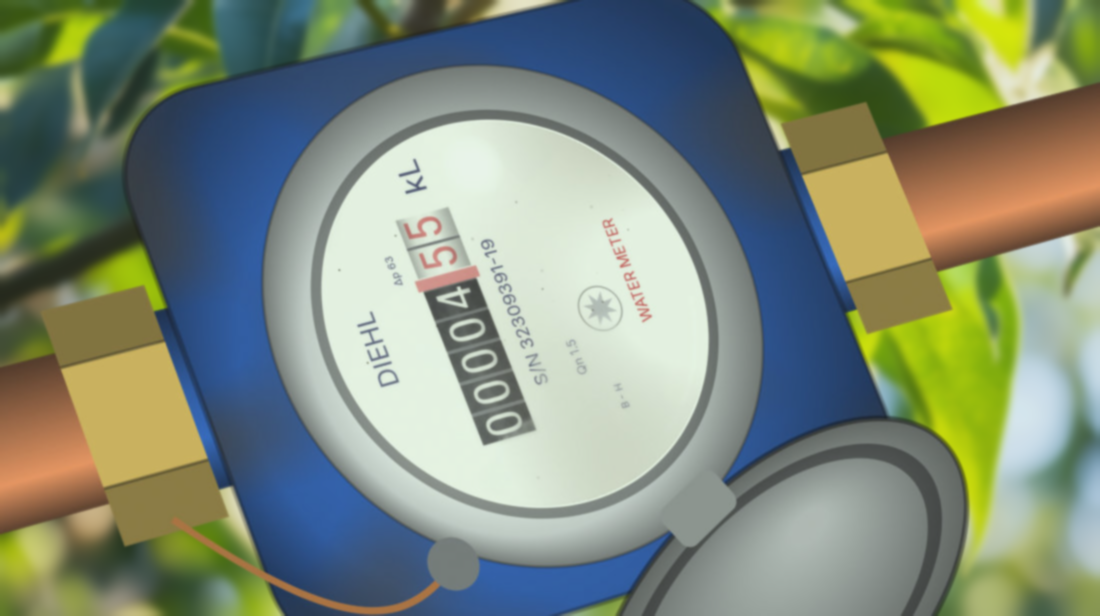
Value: 4.55kL
